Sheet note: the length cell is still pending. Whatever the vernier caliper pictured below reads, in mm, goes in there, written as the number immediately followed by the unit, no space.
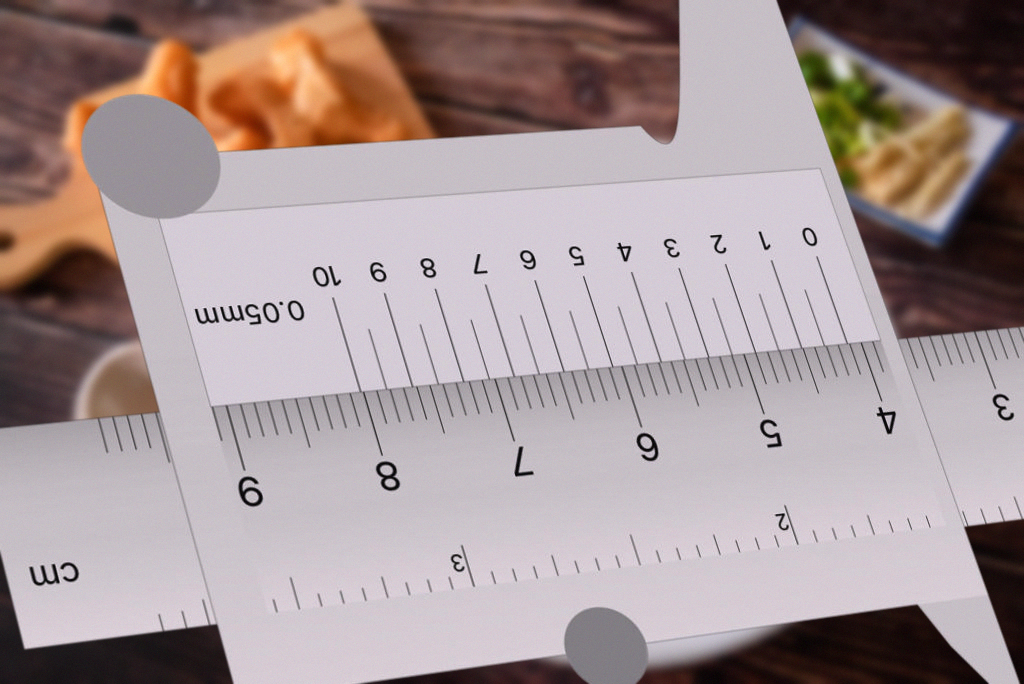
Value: 41.2mm
